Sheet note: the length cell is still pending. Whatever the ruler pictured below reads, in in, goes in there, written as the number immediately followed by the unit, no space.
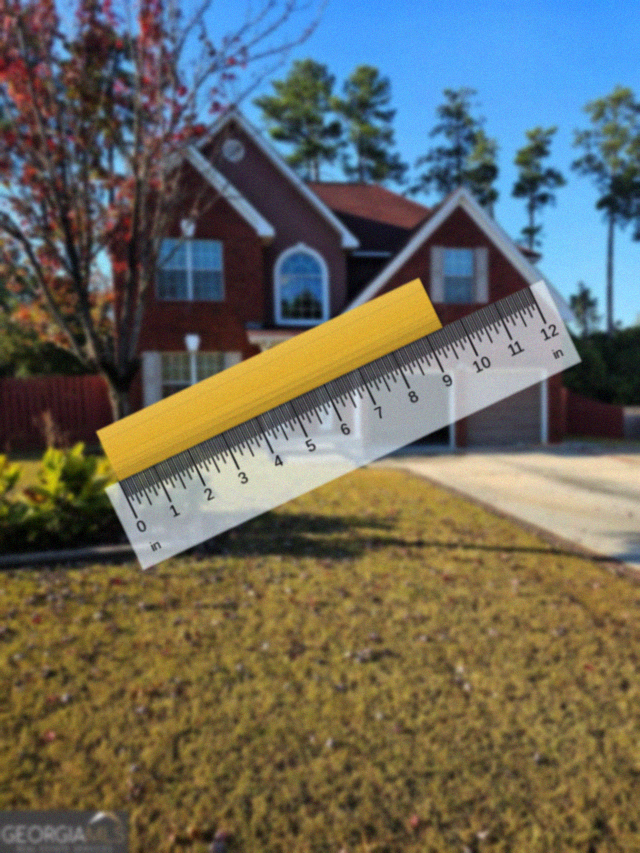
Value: 9.5in
